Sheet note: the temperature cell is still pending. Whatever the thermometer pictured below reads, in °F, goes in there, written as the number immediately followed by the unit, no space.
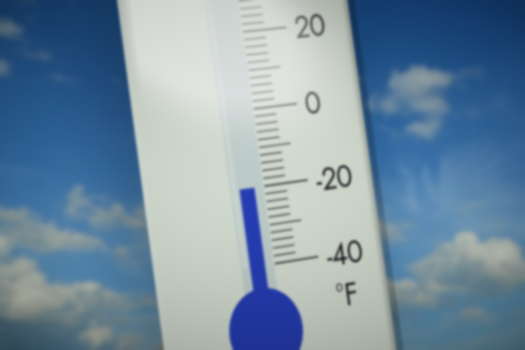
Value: -20°F
